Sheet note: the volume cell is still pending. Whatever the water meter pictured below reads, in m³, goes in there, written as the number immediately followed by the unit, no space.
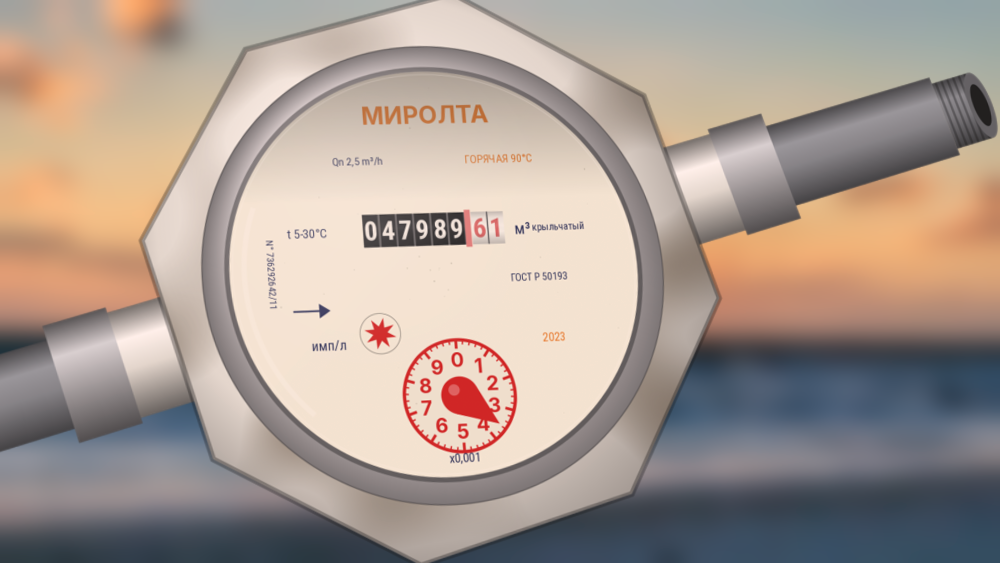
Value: 47989.613m³
